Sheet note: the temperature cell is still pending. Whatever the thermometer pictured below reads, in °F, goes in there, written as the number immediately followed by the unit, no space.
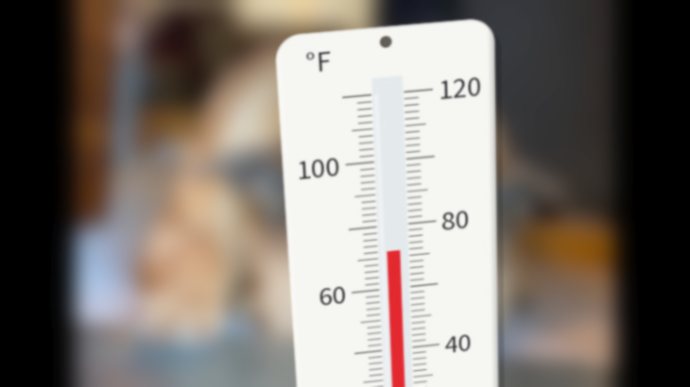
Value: 72°F
